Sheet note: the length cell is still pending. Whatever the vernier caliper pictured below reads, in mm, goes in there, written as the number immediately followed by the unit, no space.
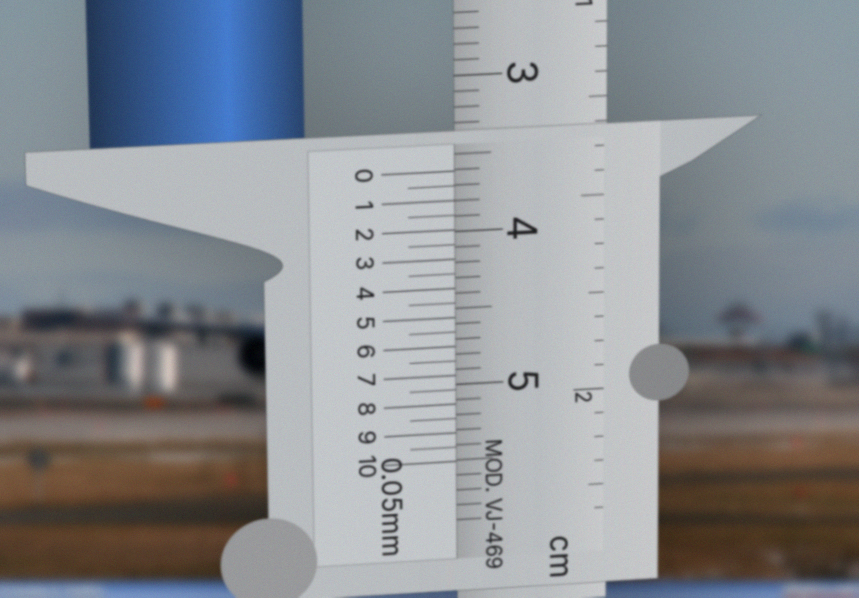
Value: 36.1mm
